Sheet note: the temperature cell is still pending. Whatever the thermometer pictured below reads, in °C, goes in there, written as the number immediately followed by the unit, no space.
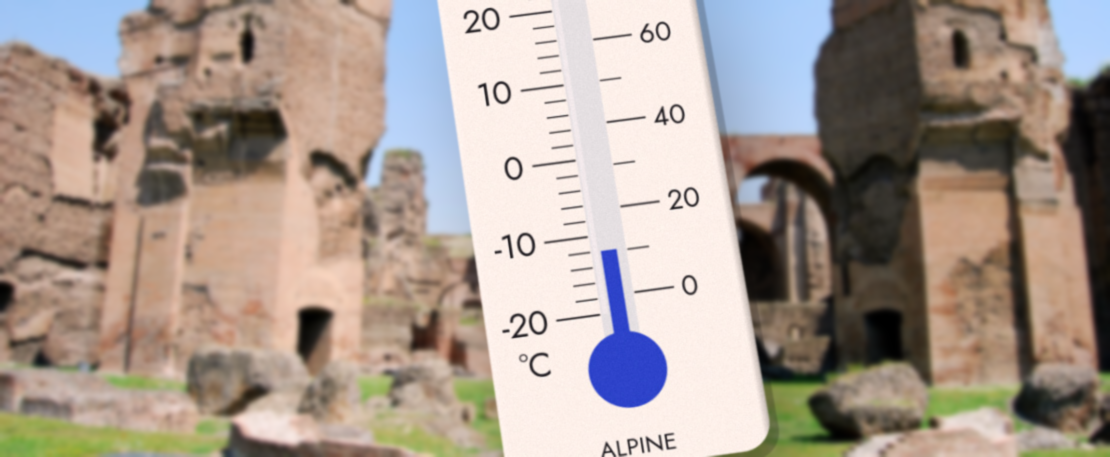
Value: -12°C
